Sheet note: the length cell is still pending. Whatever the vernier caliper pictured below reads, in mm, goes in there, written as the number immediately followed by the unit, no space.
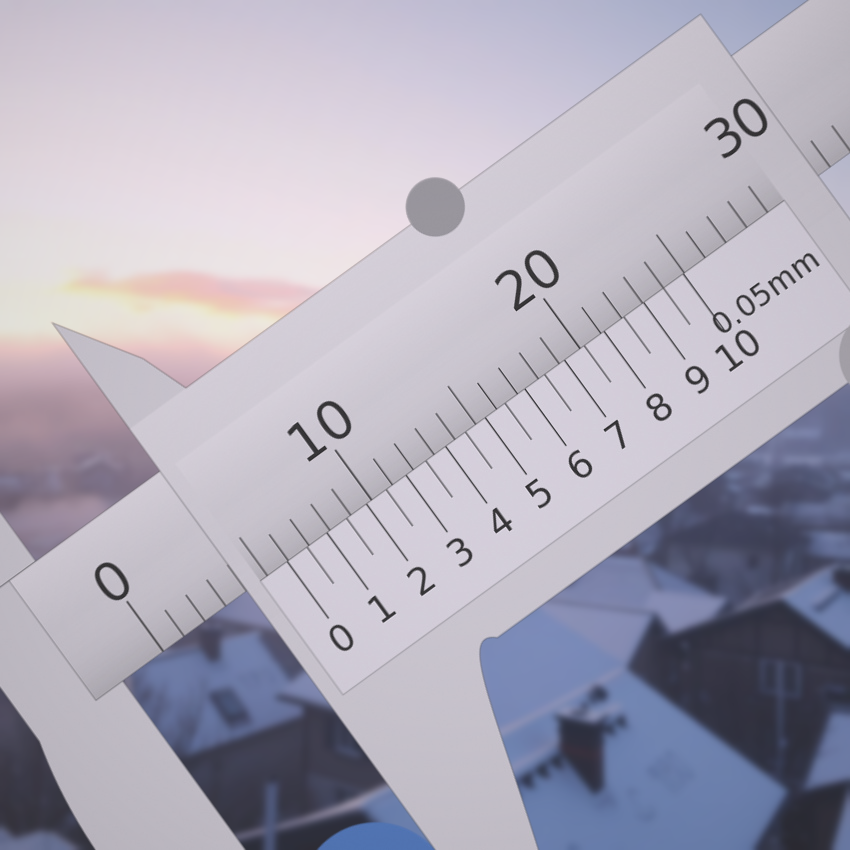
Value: 5.95mm
